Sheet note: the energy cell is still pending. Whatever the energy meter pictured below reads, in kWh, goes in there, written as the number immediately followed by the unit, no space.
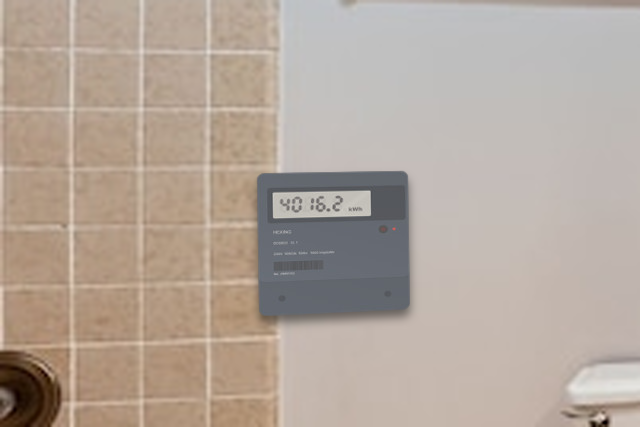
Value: 4016.2kWh
